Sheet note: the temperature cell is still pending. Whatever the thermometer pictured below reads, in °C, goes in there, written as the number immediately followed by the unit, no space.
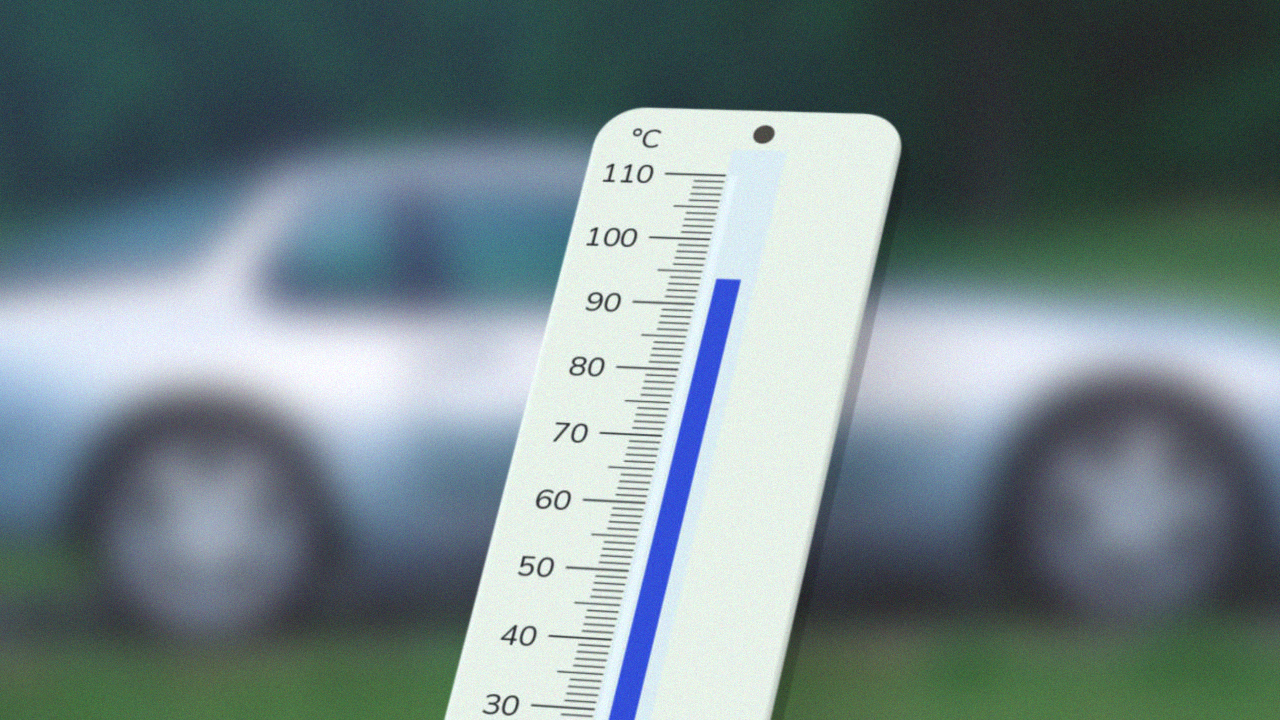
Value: 94°C
